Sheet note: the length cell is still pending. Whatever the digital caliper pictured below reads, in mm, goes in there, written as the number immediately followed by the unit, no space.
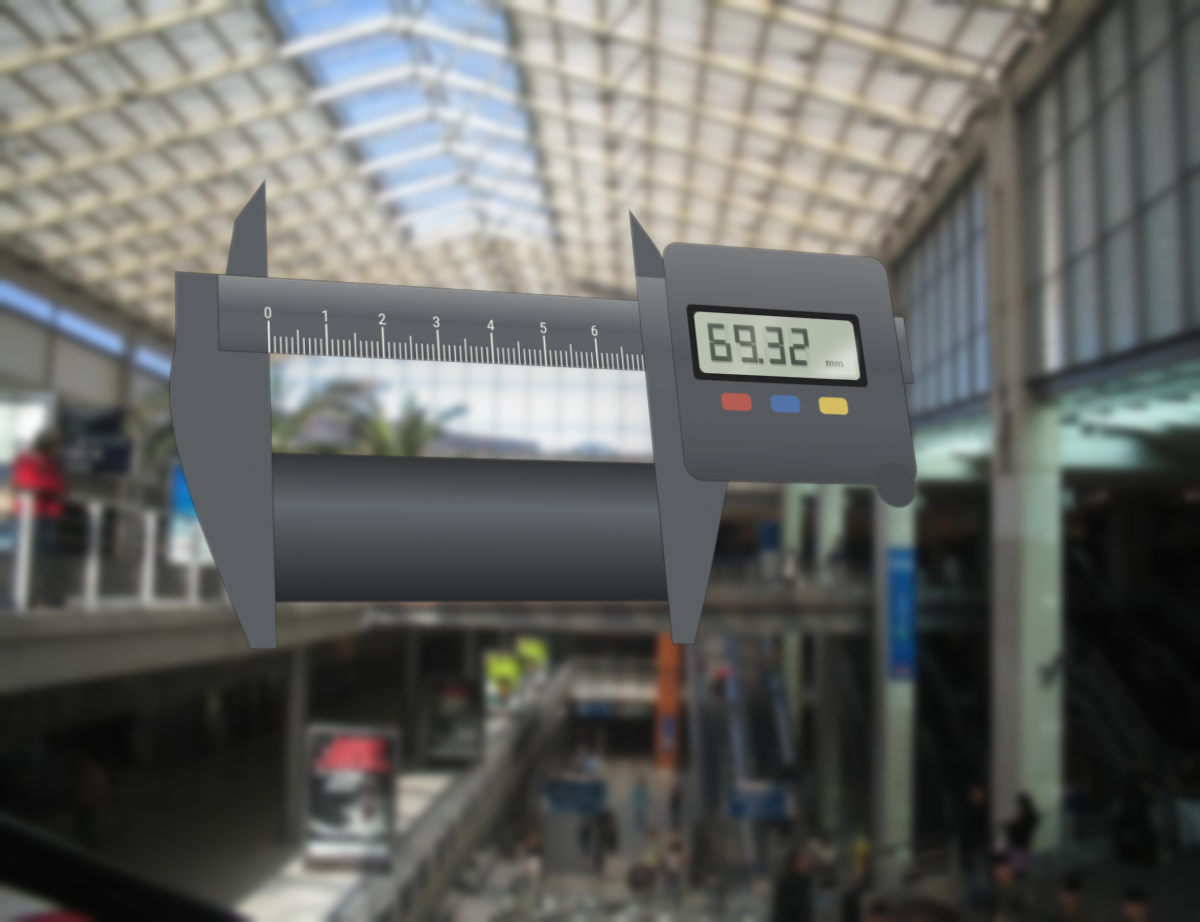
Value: 69.32mm
